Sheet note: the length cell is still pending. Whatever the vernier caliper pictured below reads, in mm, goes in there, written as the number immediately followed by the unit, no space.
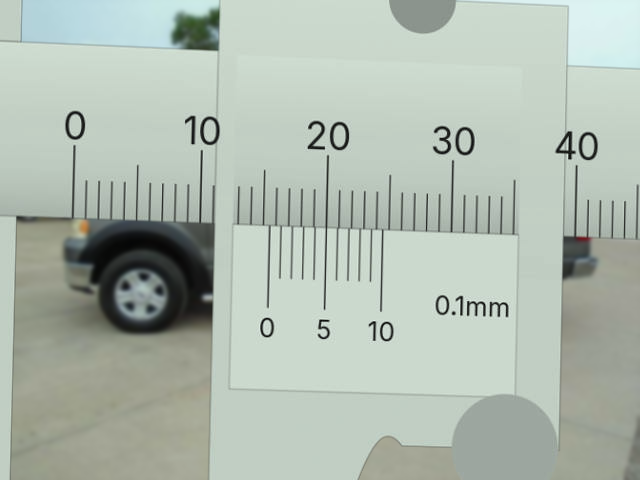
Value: 15.5mm
